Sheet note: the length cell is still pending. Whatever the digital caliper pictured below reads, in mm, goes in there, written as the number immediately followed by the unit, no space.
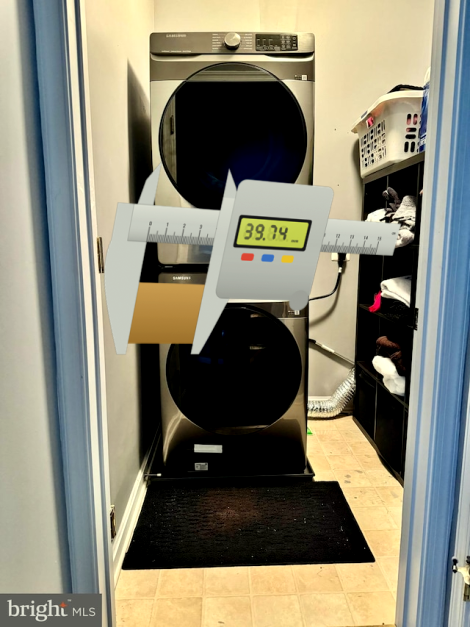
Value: 39.74mm
